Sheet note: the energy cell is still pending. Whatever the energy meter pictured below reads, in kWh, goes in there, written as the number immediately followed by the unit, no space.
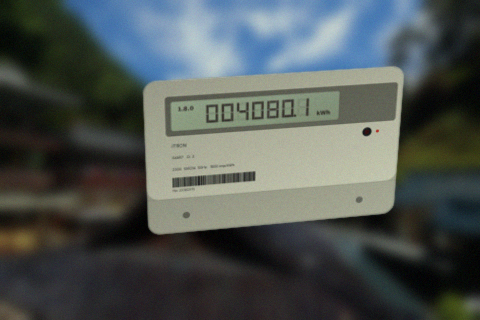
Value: 4080.1kWh
